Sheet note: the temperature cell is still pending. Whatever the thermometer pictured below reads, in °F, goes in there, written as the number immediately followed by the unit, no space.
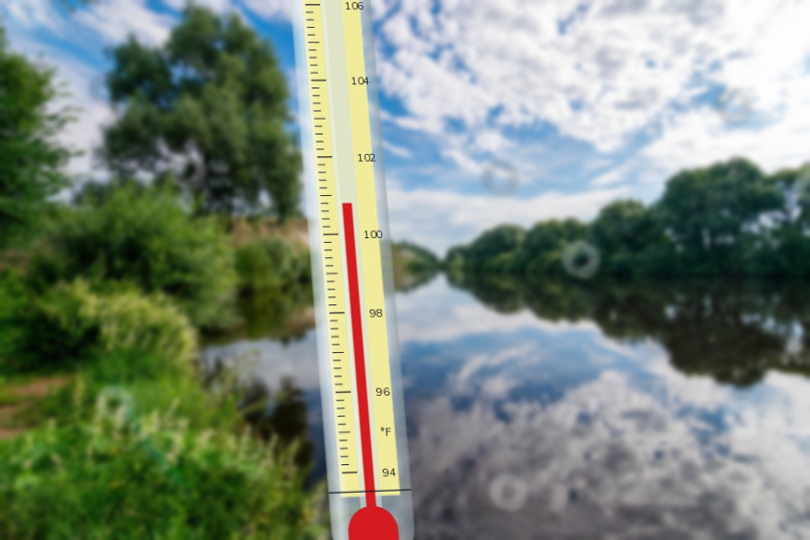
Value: 100.8°F
